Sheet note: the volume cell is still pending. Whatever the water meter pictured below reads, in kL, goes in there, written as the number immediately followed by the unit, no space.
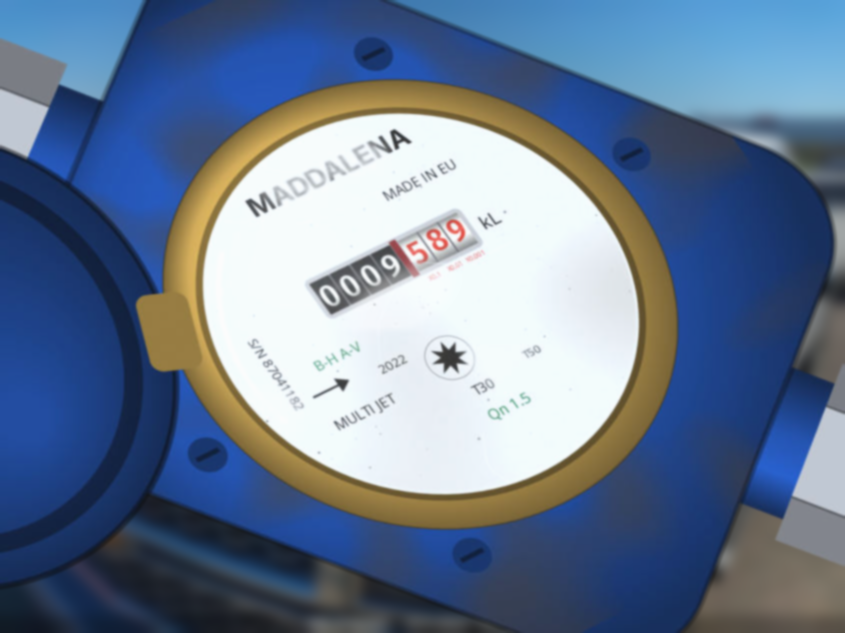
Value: 9.589kL
